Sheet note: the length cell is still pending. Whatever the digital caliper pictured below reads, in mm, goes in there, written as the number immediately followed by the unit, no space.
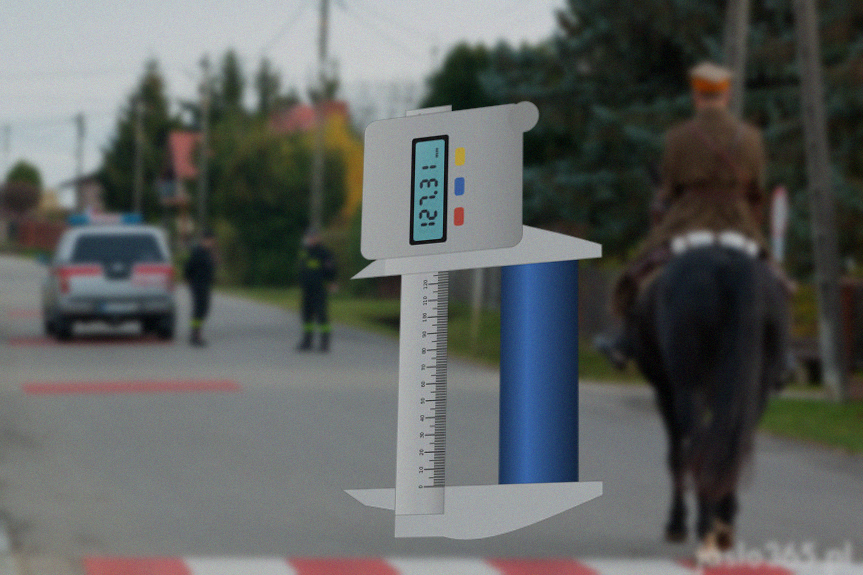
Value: 127.31mm
